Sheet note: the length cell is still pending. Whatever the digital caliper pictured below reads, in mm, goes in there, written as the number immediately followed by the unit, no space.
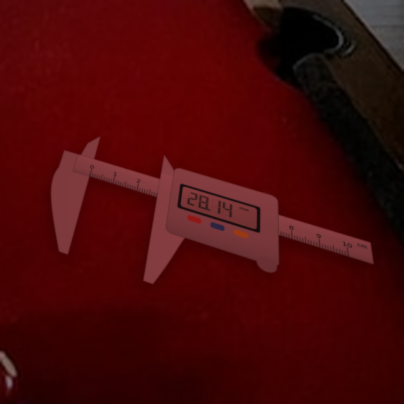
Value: 28.14mm
